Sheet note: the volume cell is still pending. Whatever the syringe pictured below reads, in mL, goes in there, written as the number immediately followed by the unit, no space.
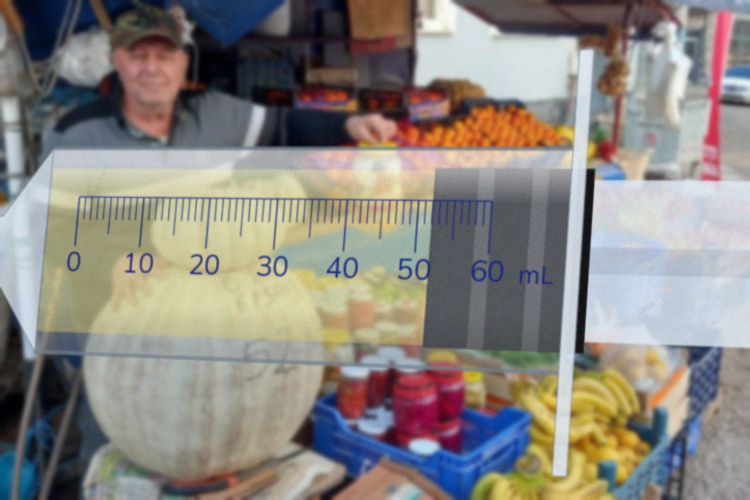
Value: 52mL
